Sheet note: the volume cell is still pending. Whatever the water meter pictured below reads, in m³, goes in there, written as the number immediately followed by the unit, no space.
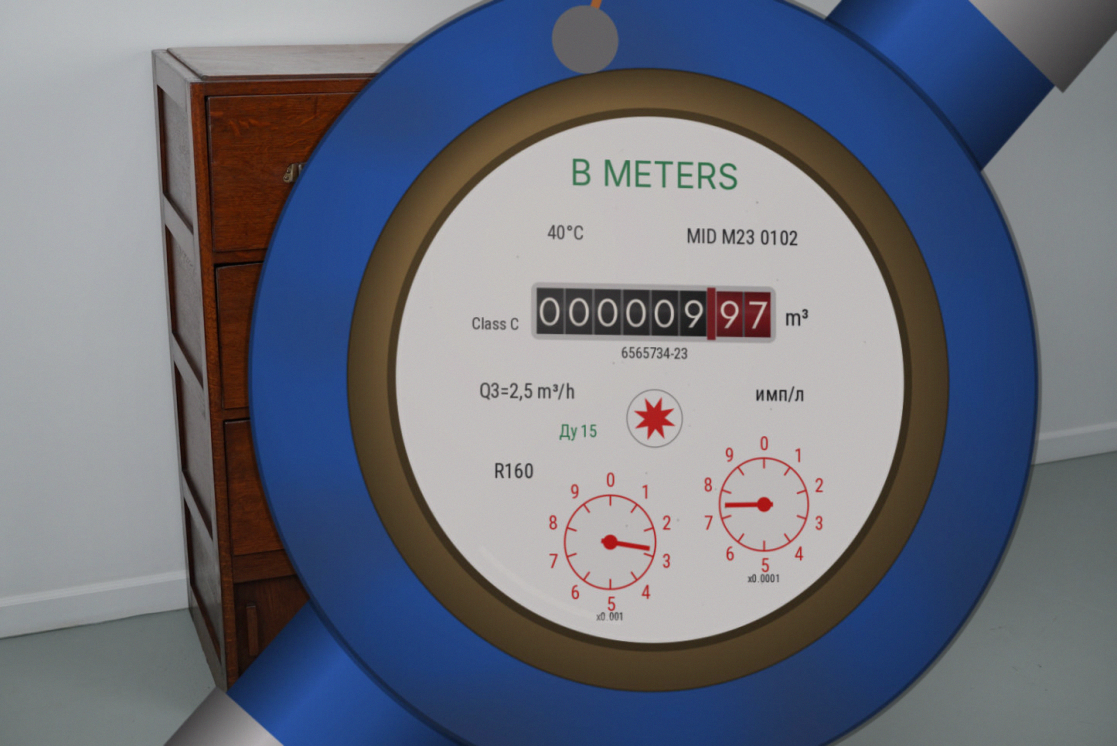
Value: 9.9727m³
